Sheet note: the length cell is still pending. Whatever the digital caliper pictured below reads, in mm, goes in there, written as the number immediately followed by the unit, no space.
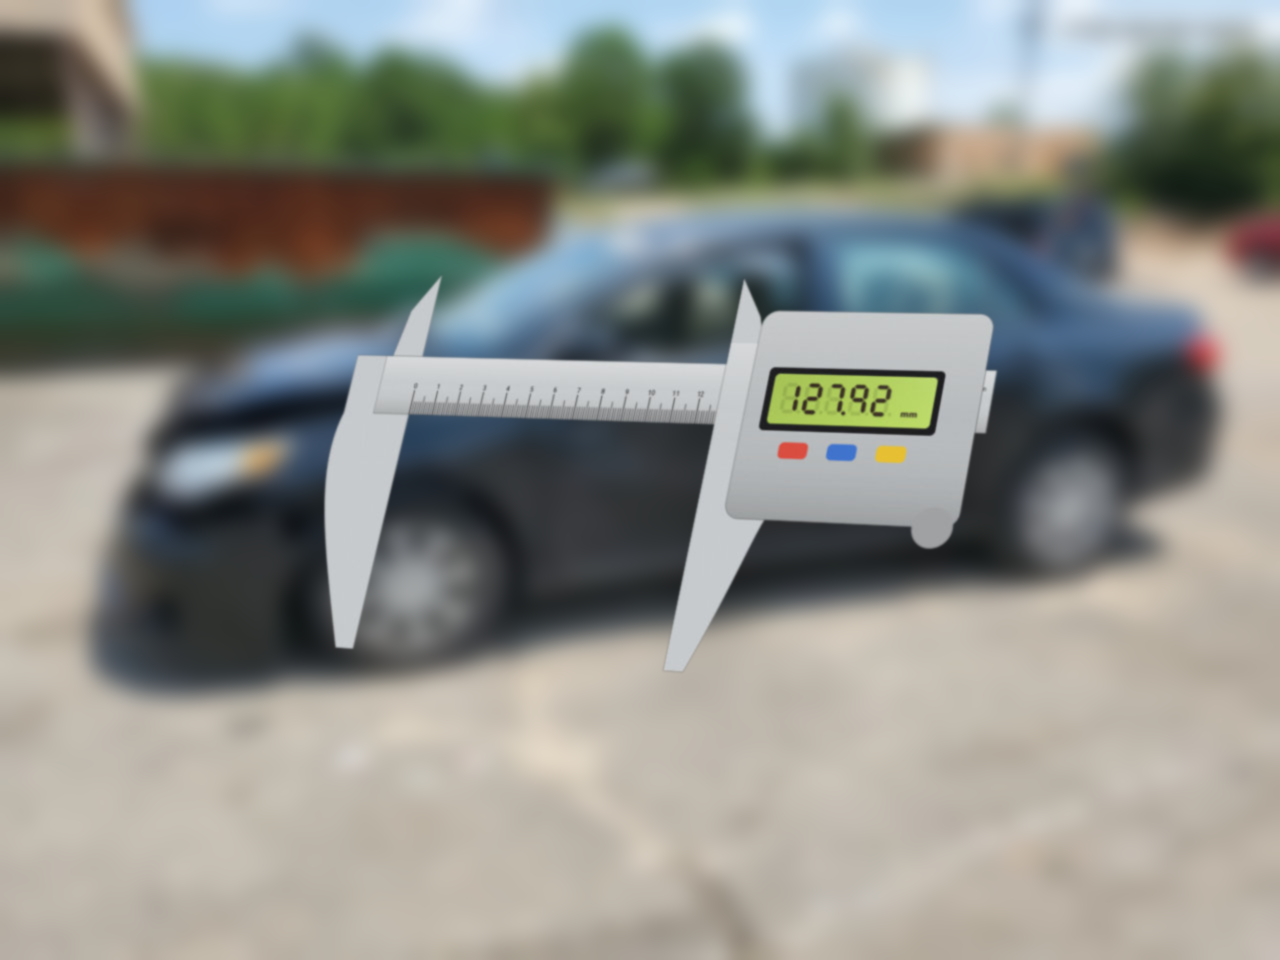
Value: 127.92mm
